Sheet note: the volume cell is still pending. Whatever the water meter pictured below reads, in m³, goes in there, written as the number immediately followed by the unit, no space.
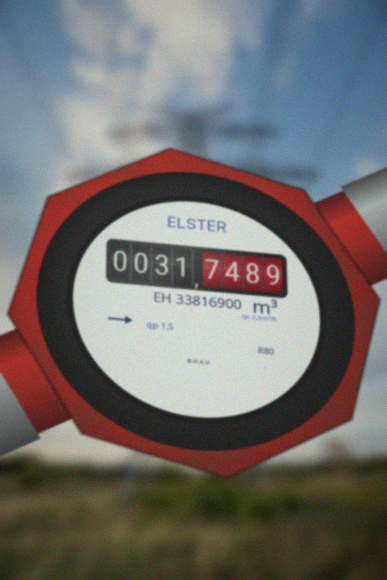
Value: 31.7489m³
